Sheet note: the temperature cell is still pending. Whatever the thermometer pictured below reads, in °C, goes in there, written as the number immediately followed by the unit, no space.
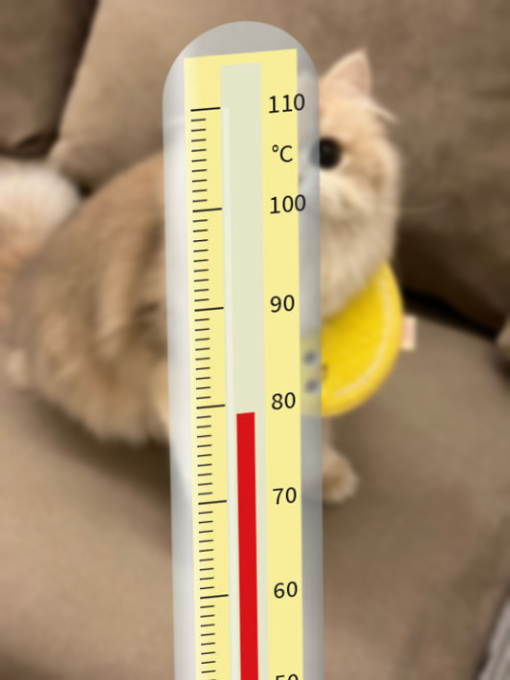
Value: 79°C
